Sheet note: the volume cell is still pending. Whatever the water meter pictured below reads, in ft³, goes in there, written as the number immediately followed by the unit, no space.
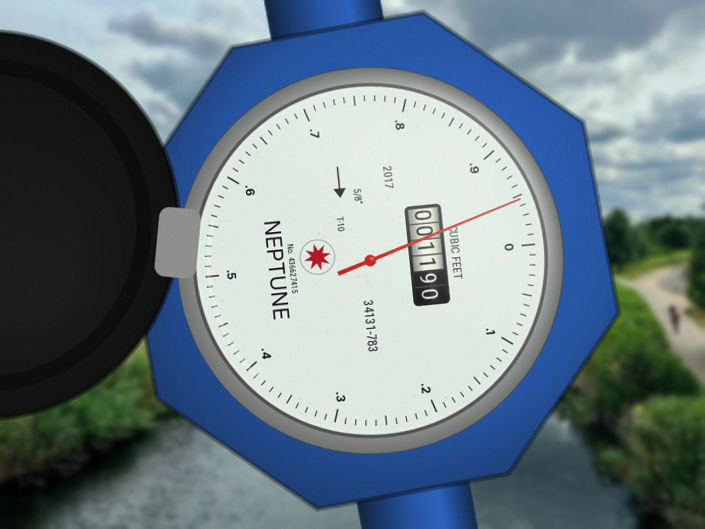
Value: 1189.95ft³
